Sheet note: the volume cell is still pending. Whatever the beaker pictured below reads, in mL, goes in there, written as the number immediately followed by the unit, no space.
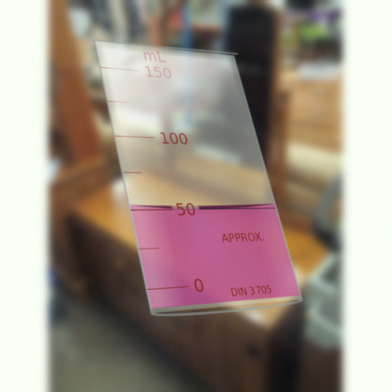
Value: 50mL
